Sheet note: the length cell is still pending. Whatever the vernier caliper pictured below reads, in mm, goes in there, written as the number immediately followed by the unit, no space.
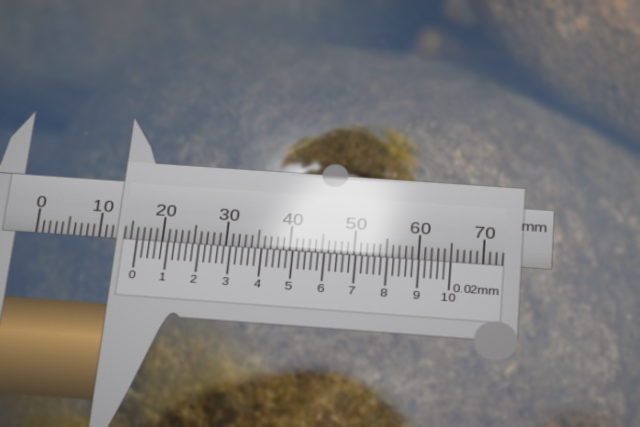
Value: 16.0mm
